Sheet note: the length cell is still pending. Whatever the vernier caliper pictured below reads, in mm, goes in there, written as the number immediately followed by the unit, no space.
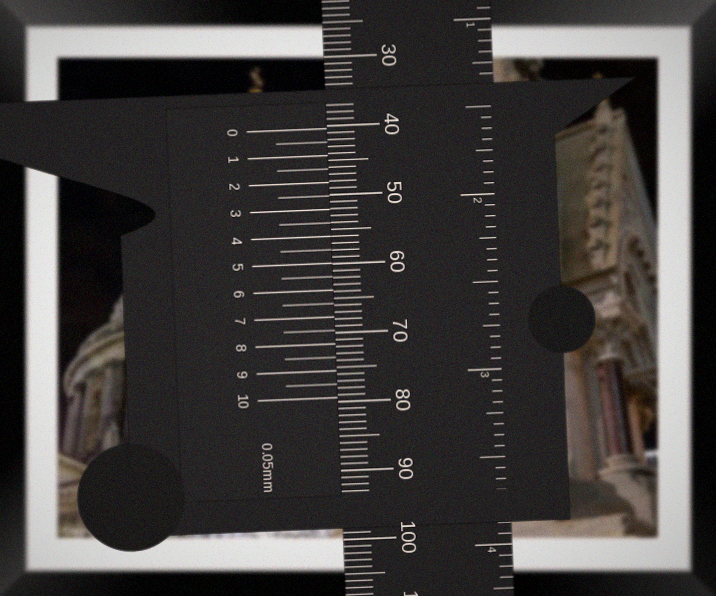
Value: 40.4mm
